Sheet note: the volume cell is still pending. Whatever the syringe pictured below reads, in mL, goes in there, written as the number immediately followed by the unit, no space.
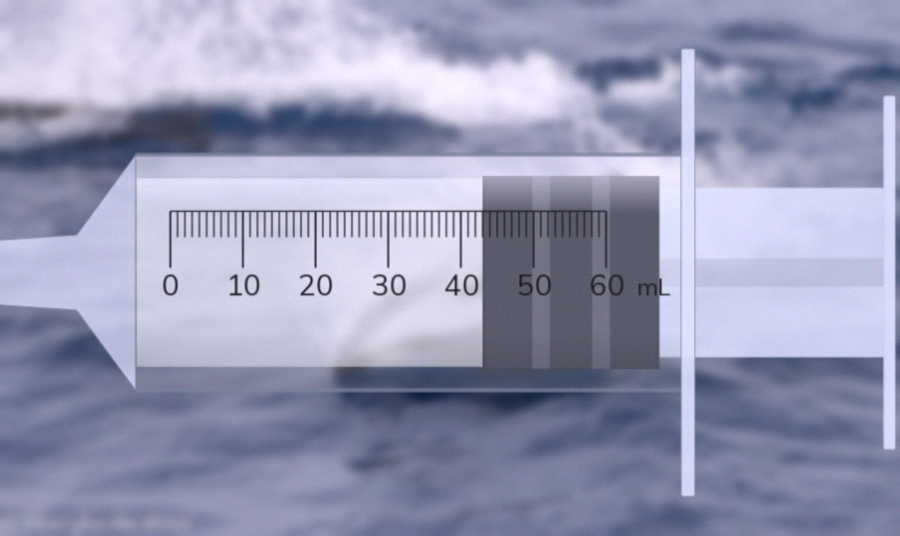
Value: 43mL
